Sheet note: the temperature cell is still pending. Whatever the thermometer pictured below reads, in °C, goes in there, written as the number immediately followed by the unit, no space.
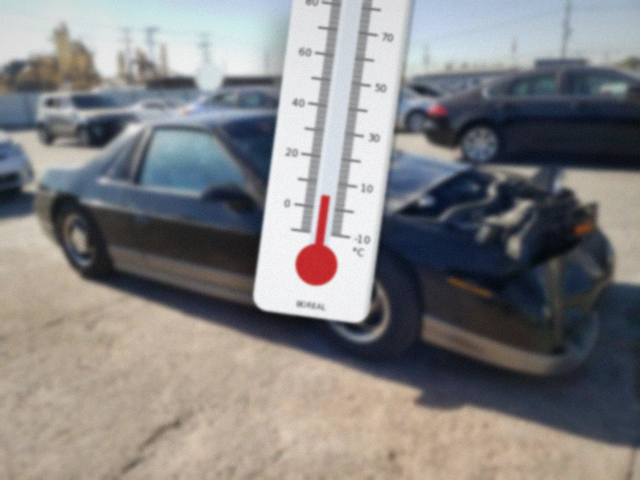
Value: 5°C
